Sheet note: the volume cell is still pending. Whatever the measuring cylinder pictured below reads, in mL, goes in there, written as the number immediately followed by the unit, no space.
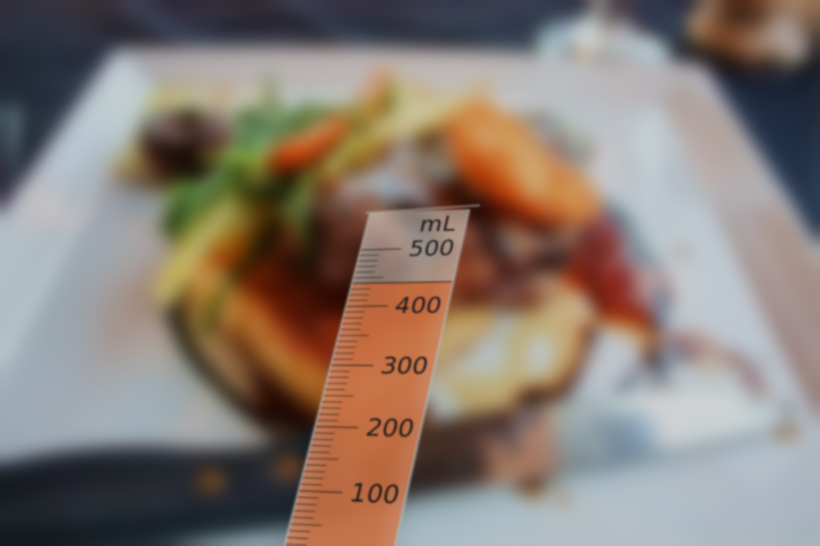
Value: 440mL
